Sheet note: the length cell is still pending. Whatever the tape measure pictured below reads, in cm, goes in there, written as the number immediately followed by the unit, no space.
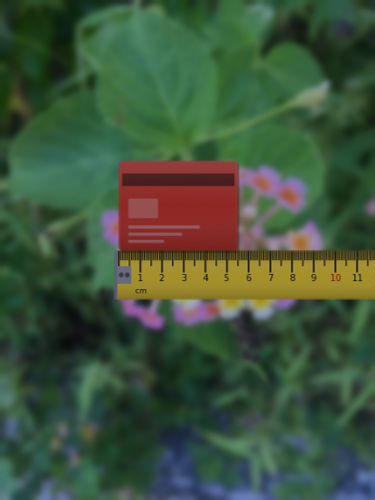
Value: 5.5cm
